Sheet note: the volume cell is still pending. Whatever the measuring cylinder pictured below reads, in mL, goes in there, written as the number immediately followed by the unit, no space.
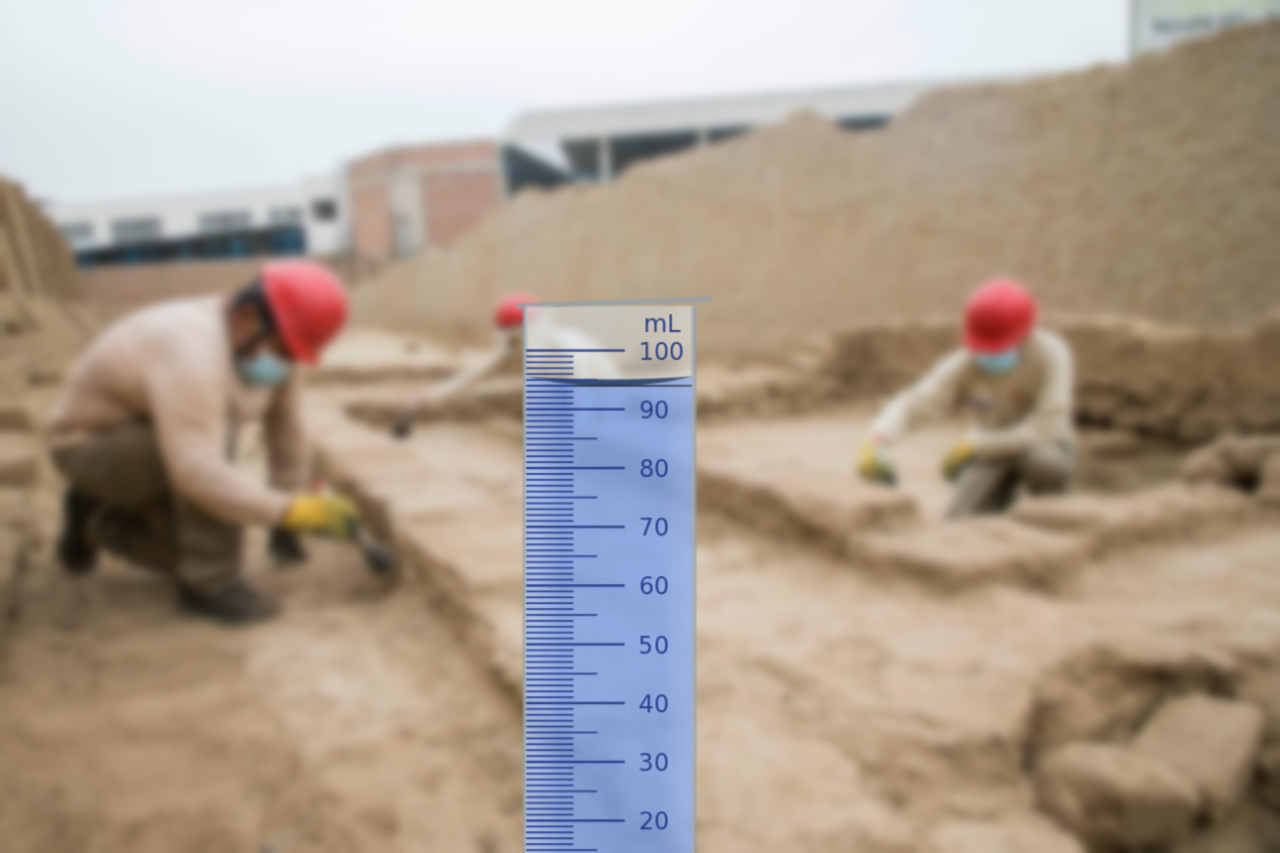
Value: 94mL
